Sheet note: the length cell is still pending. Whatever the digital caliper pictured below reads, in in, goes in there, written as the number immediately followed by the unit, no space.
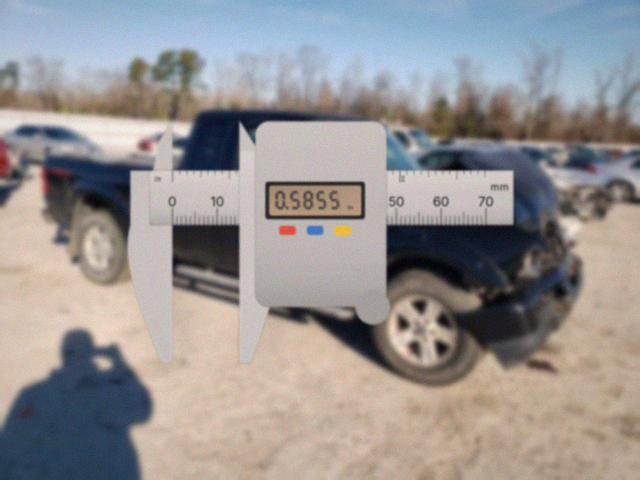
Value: 0.5855in
